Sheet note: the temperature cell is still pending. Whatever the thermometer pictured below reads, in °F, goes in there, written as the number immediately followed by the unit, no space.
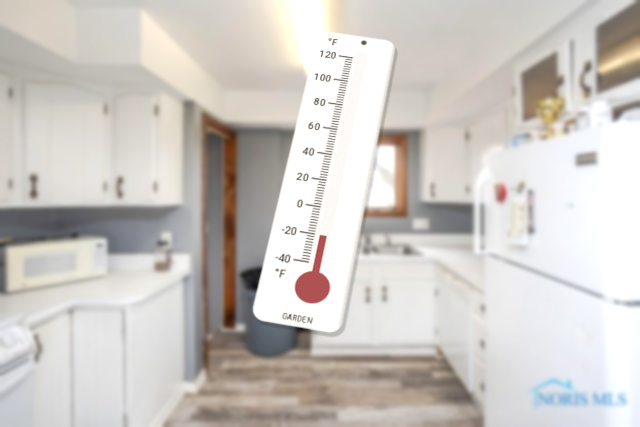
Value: -20°F
